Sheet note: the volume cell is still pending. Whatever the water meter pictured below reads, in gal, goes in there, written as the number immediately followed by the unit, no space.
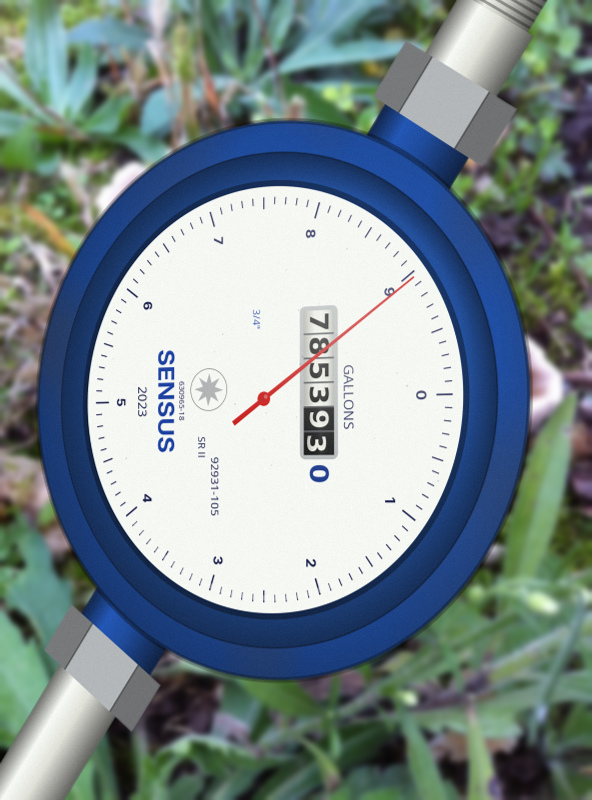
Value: 7853929.0gal
